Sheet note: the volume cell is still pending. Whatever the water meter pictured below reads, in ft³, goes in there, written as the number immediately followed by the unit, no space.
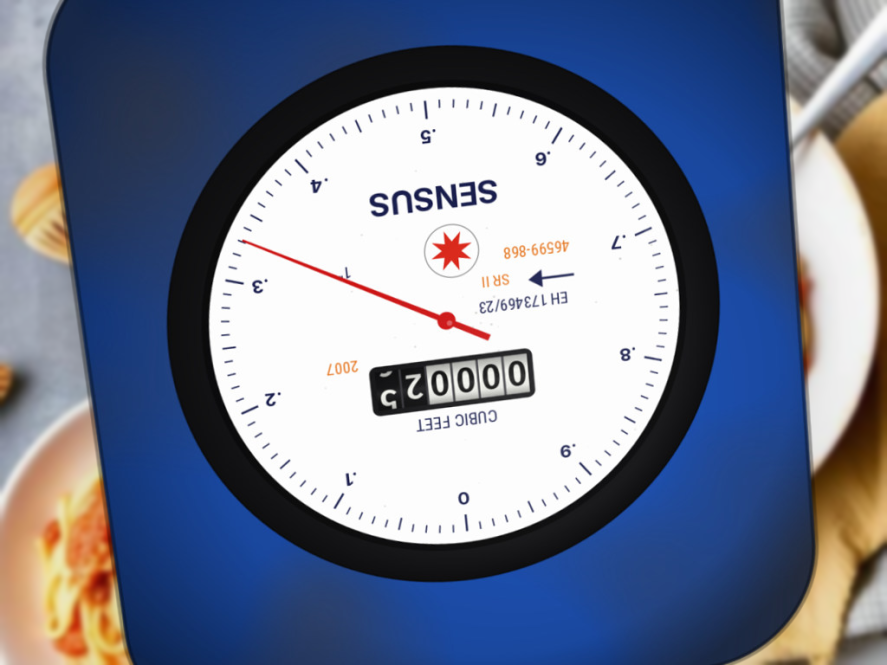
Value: 25.33ft³
